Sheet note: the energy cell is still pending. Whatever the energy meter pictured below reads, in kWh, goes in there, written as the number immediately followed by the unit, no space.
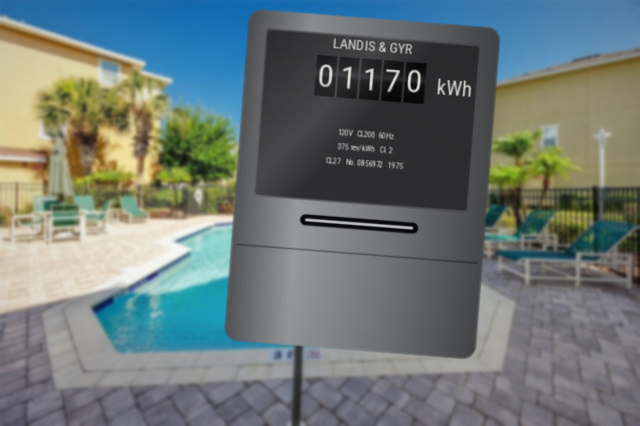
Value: 1170kWh
